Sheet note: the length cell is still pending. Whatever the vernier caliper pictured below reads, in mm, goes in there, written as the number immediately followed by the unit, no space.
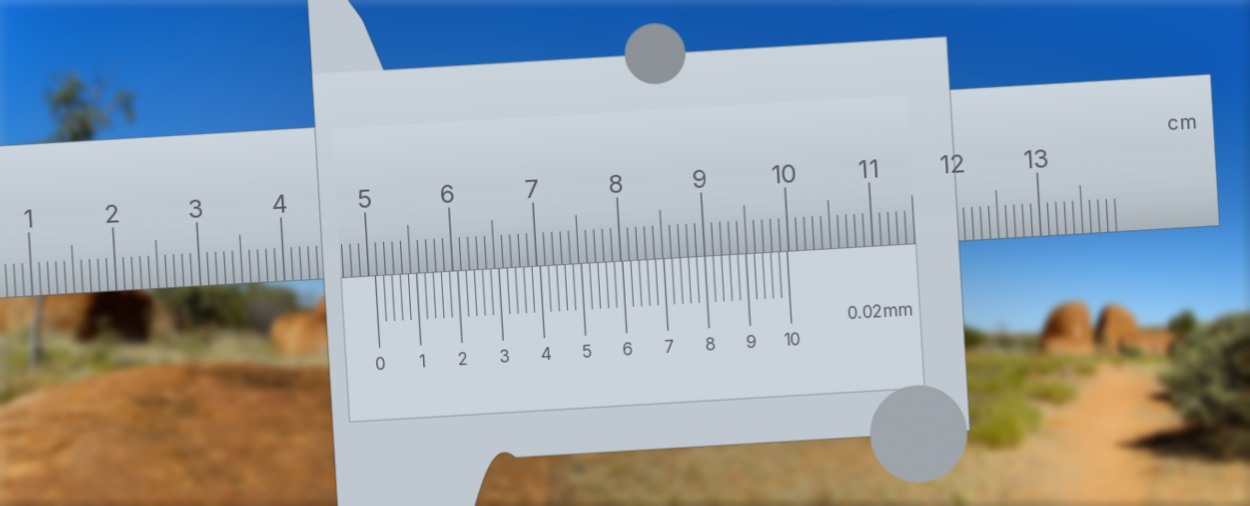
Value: 50.8mm
